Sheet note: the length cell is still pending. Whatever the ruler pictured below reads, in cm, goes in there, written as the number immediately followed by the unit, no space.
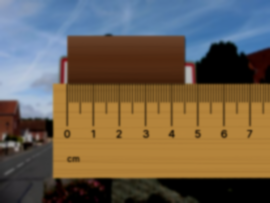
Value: 4.5cm
